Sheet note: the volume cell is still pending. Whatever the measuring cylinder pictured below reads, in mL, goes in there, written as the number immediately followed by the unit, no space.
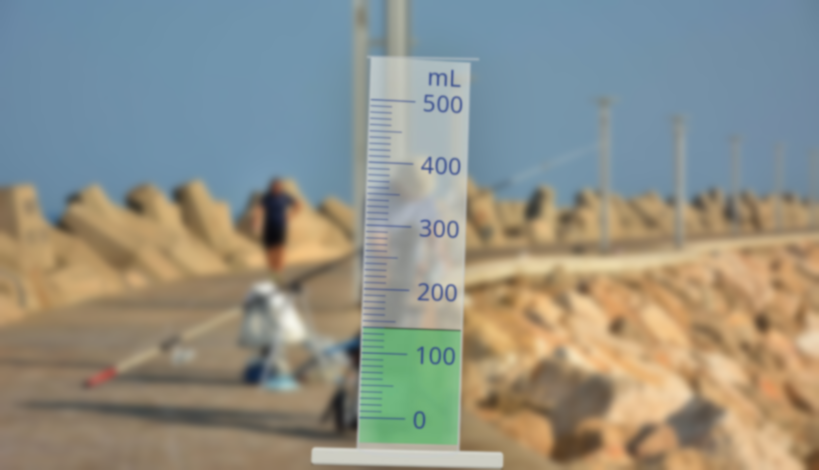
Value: 140mL
